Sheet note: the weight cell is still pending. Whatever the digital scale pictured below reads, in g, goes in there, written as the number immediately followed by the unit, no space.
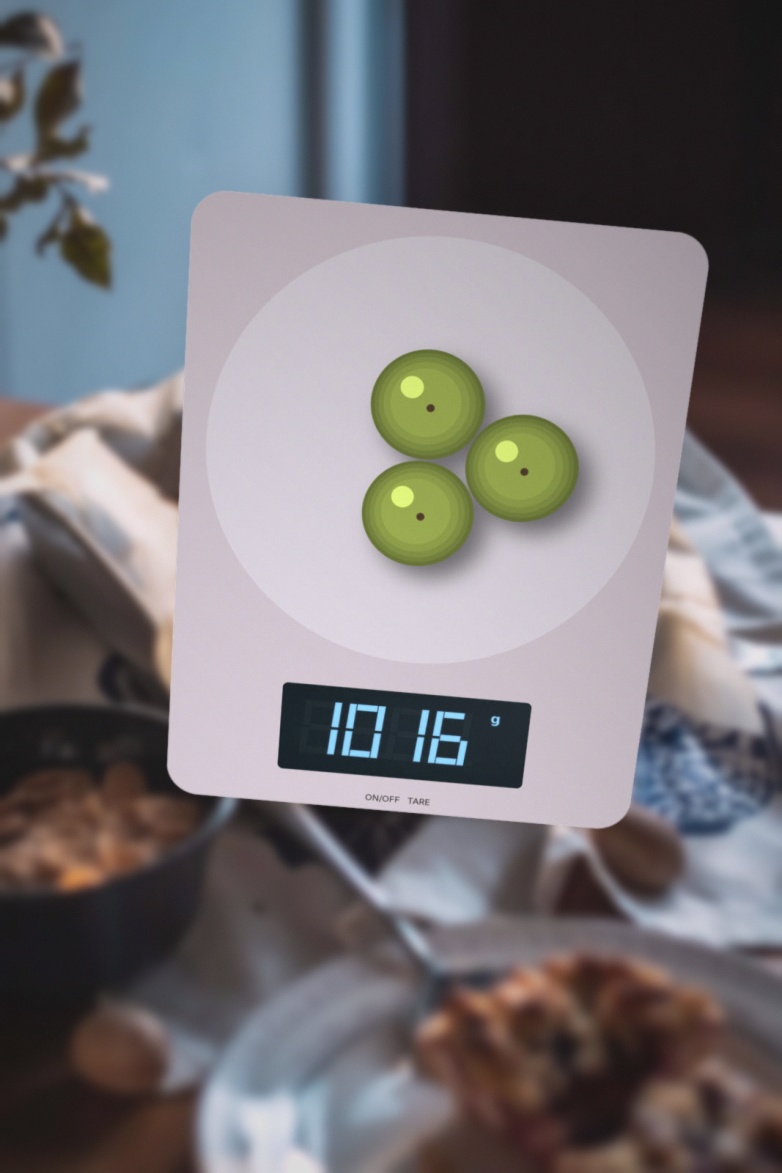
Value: 1016g
